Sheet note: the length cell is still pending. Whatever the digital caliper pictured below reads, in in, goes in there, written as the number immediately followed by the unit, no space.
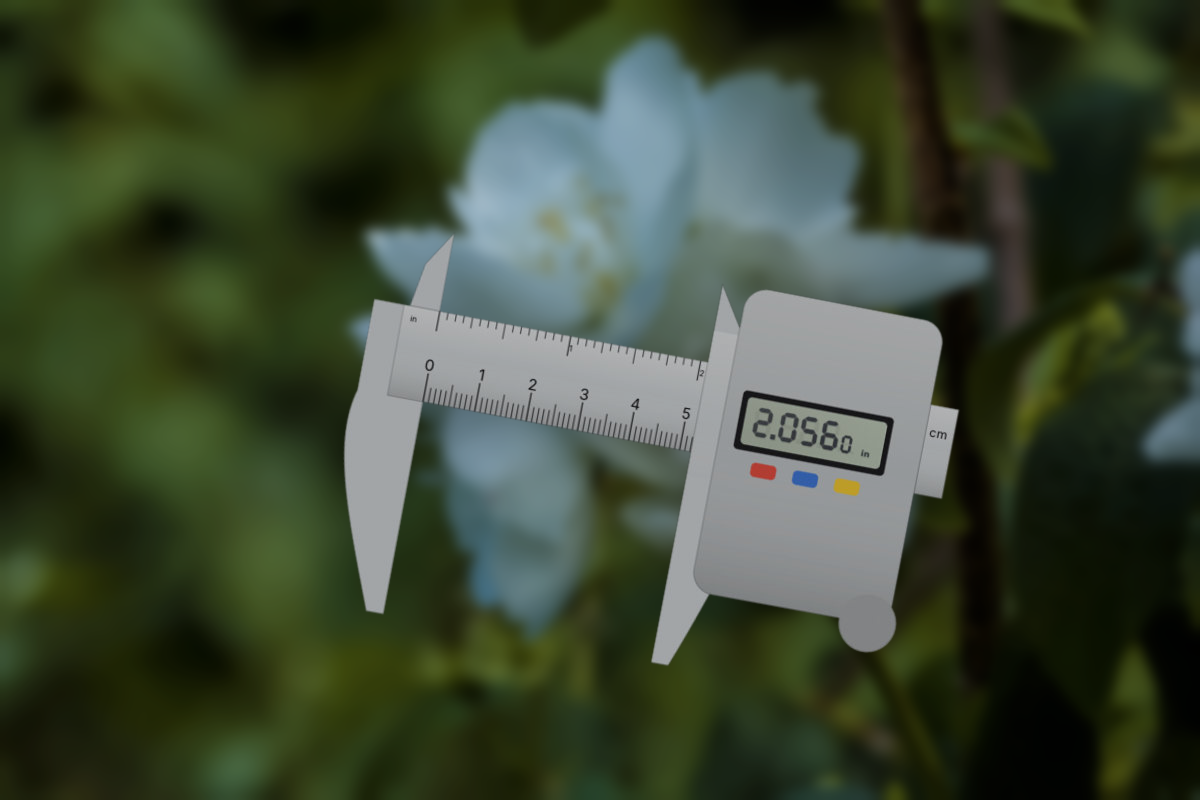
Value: 2.0560in
